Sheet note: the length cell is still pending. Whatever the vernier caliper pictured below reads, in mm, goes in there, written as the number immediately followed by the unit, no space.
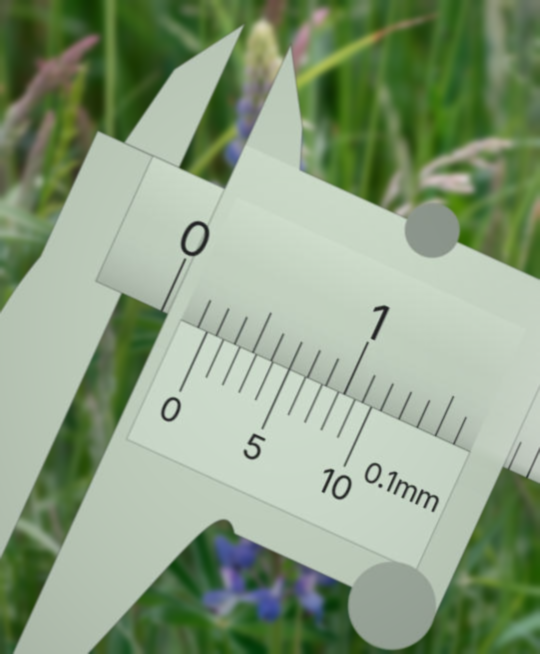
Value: 2.5mm
